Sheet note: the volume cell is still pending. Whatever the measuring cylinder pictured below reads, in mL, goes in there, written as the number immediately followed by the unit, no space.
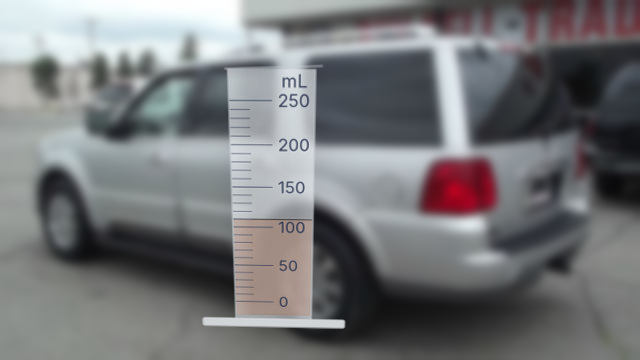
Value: 110mL
